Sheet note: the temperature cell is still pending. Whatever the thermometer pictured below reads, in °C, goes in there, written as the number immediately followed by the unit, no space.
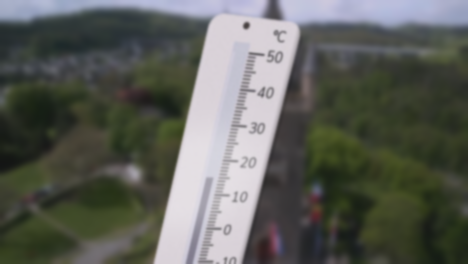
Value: 15°C
